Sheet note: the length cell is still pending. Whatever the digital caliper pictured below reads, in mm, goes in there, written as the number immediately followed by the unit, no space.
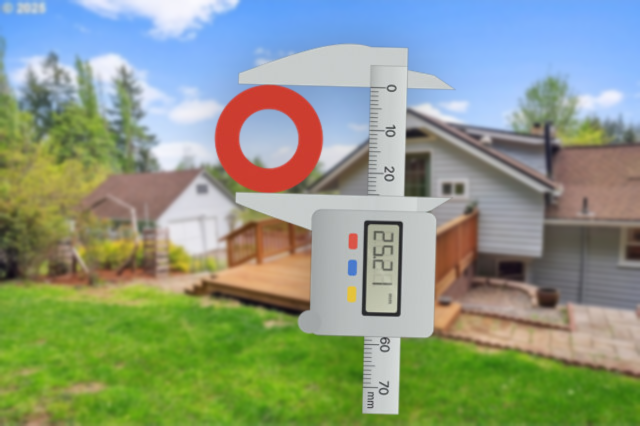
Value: 25.21mm
